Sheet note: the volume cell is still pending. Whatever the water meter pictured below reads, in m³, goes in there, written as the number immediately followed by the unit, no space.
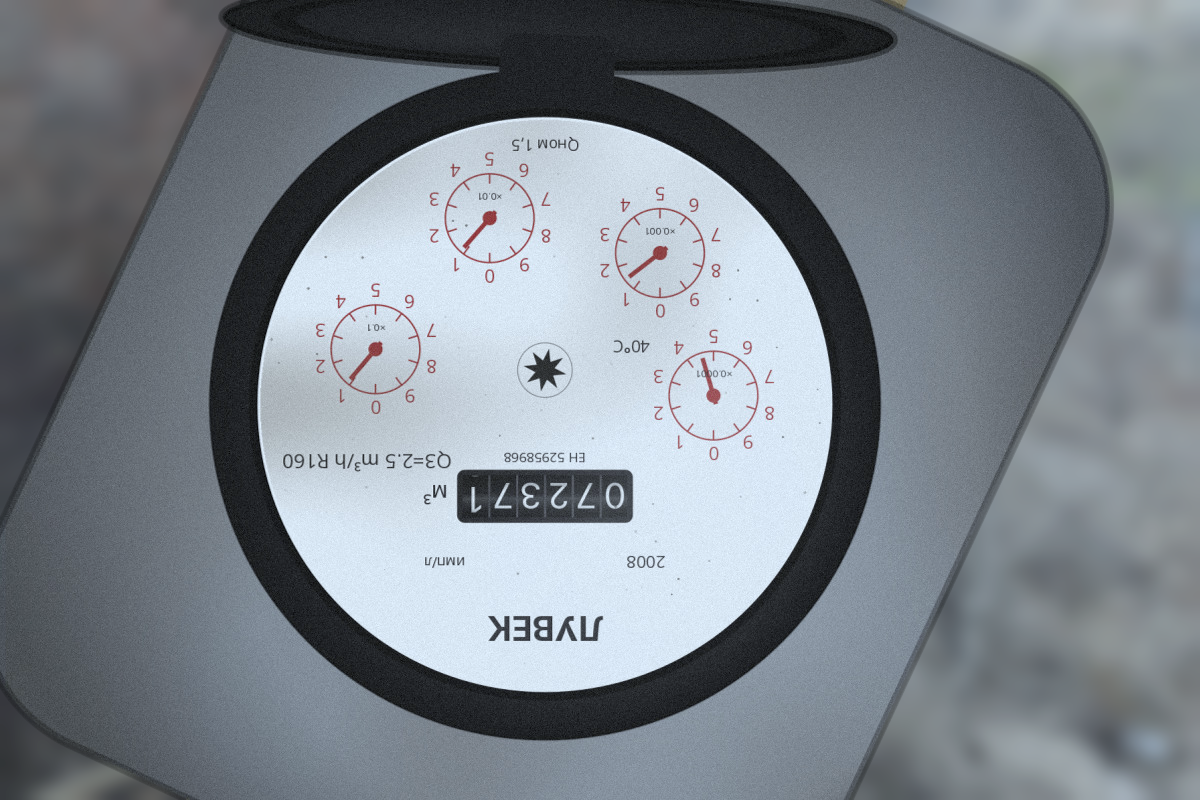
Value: 72371.1114m³
